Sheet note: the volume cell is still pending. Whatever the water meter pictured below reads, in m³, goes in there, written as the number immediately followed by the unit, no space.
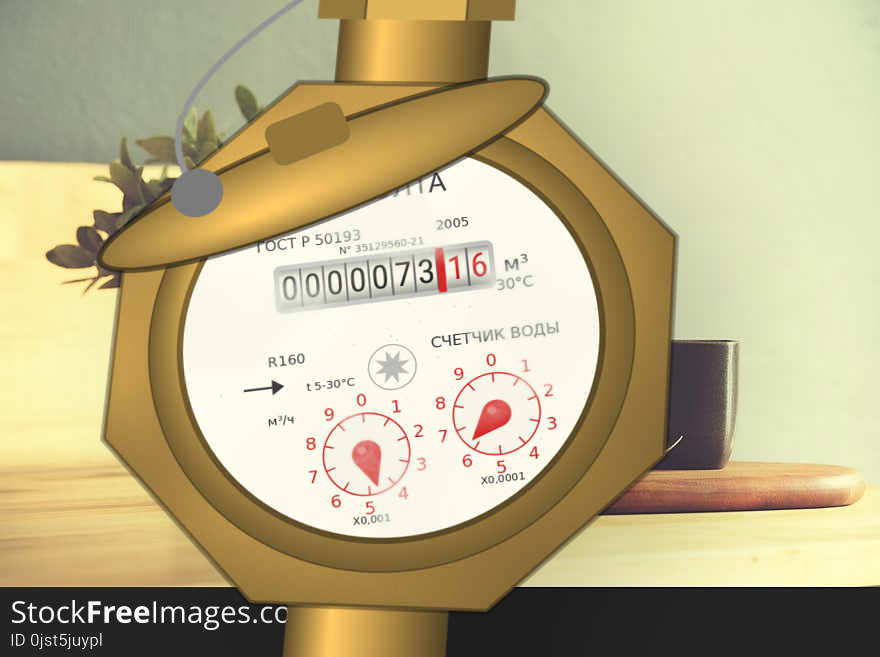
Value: 73.1646m³
